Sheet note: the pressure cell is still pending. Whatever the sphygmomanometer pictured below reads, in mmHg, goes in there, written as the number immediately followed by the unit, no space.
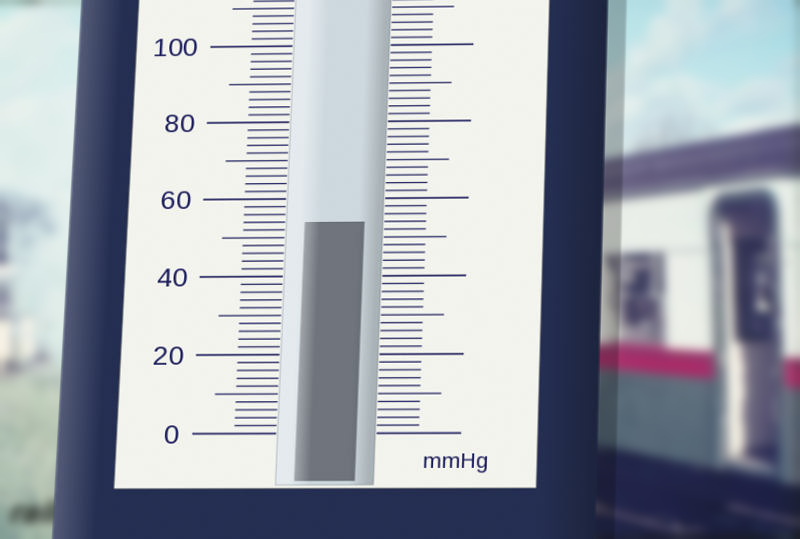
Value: 54mmHg
